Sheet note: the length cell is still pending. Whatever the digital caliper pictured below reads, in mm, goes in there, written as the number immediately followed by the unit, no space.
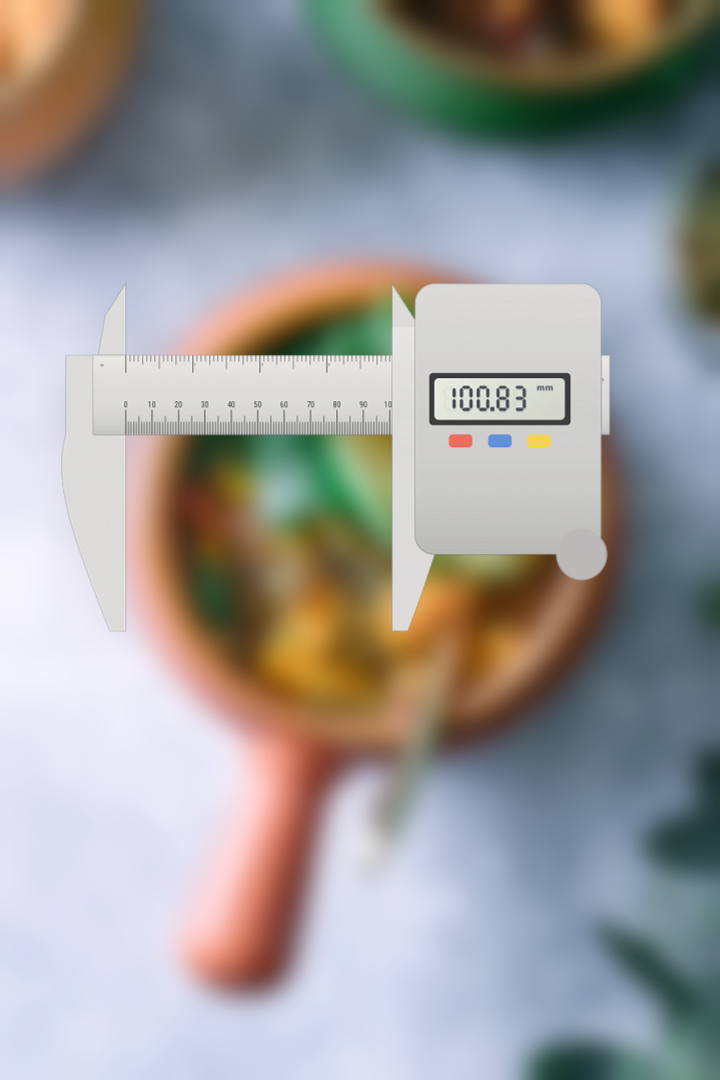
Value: 100.83mm
